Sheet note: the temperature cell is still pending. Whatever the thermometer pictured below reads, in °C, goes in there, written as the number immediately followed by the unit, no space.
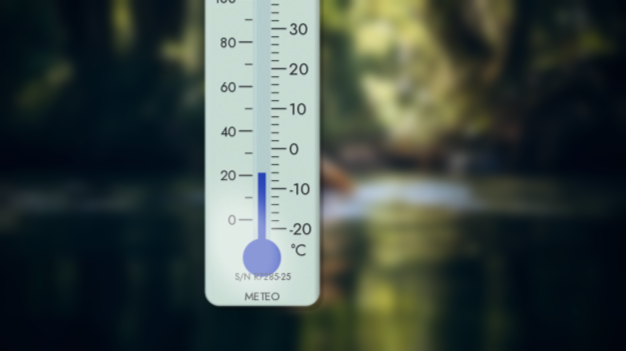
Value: -6°C
